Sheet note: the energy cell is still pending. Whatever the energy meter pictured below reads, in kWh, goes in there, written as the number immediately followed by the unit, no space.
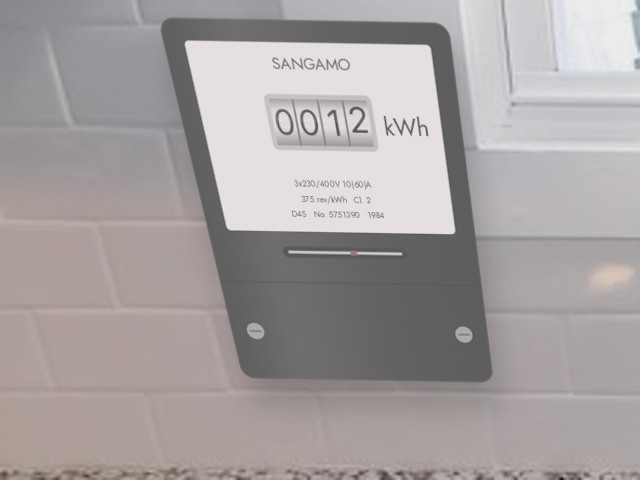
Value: 12kWh
